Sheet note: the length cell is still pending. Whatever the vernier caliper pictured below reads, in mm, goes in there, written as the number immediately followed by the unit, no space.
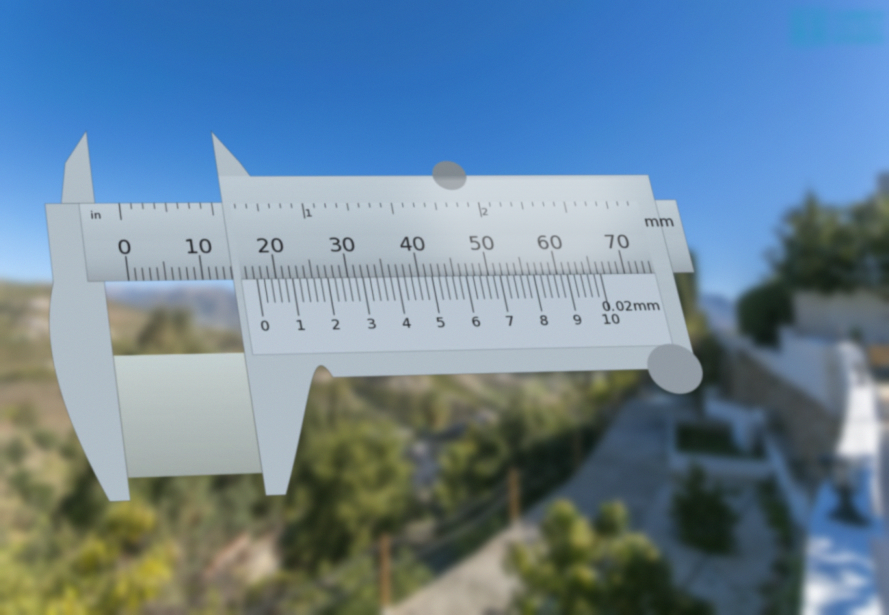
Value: 17.4mm
